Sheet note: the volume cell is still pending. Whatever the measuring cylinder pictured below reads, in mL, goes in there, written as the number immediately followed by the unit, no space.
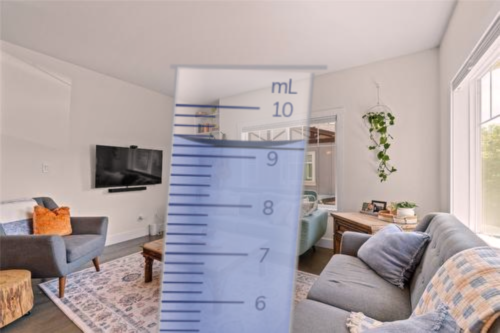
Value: 9.2mL
